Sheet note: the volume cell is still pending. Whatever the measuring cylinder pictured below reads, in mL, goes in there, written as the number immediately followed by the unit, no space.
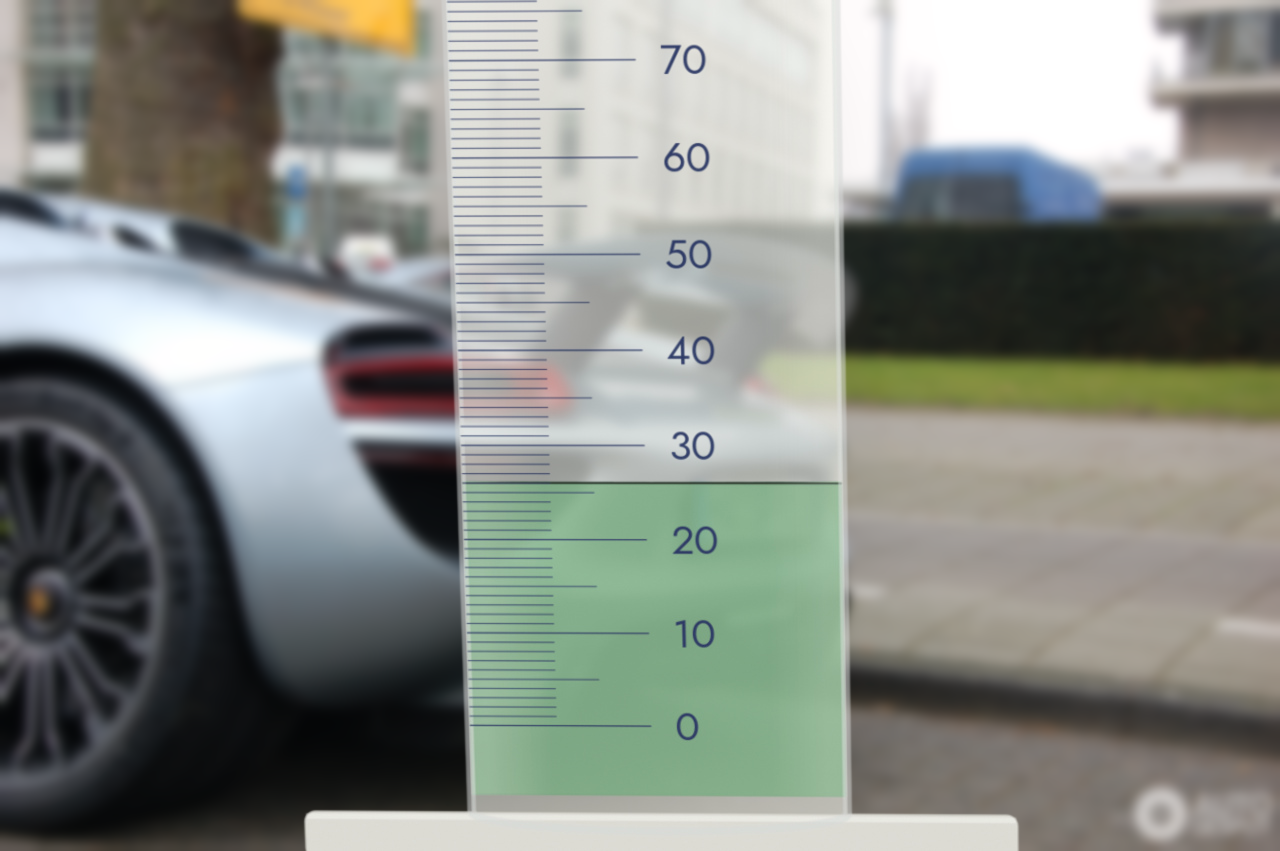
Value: 26mL
